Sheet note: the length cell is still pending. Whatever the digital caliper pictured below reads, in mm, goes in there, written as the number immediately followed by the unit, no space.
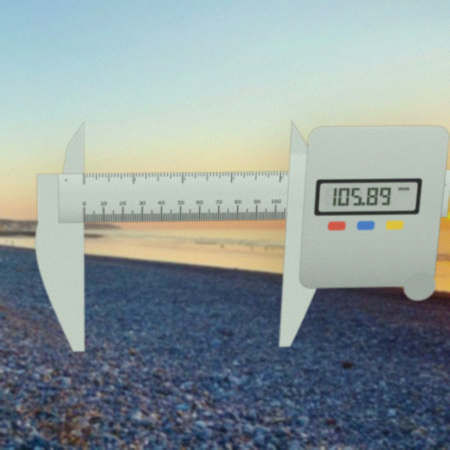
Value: 105.89mm
